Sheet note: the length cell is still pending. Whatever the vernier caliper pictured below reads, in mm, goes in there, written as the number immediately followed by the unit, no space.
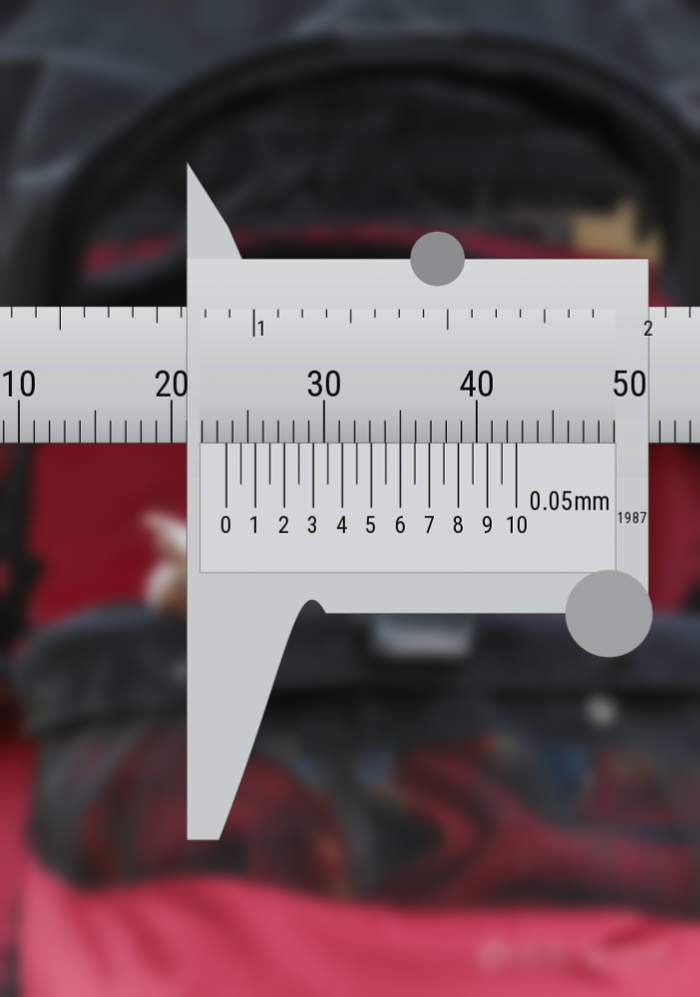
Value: 23.6mm
